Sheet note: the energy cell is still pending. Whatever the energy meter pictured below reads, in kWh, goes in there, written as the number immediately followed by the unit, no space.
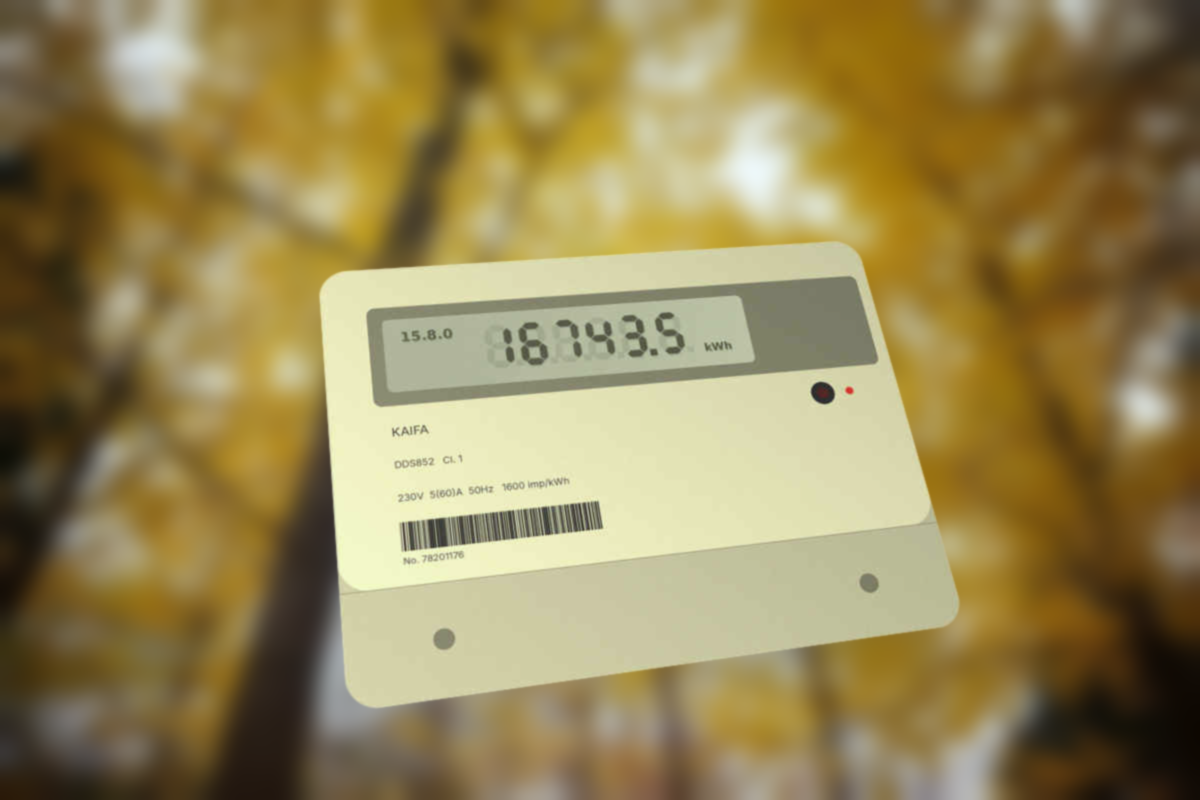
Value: 16743.5kWh
